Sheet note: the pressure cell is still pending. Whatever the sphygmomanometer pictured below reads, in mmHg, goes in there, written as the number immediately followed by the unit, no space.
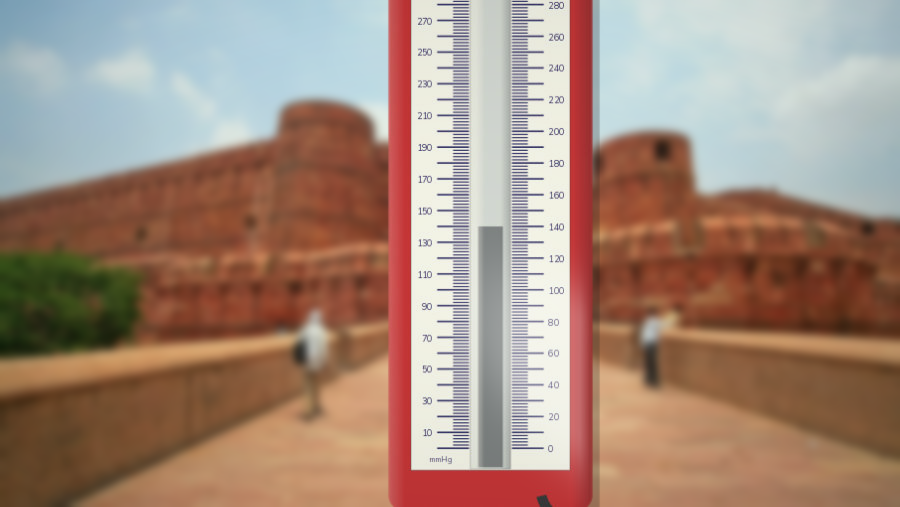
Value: 140mmHg
